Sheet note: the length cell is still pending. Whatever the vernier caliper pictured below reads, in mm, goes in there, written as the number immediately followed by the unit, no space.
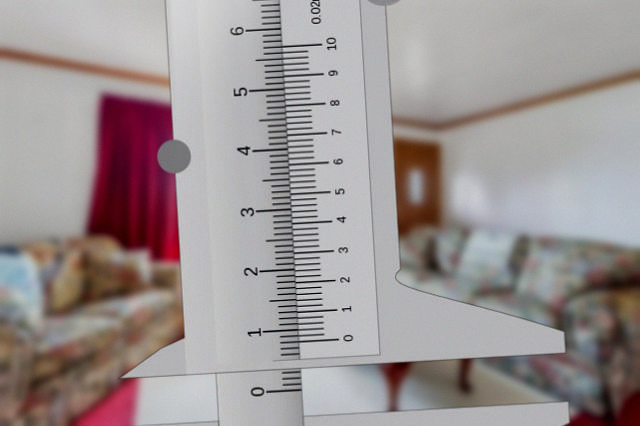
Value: 8.0mm
